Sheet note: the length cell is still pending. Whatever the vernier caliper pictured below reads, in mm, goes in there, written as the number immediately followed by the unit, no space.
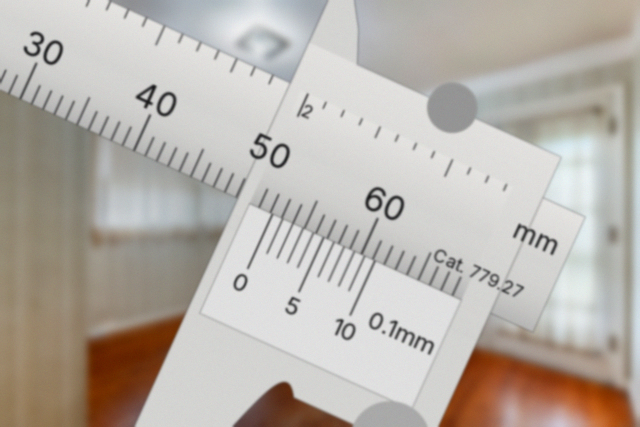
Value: 52.2mm
